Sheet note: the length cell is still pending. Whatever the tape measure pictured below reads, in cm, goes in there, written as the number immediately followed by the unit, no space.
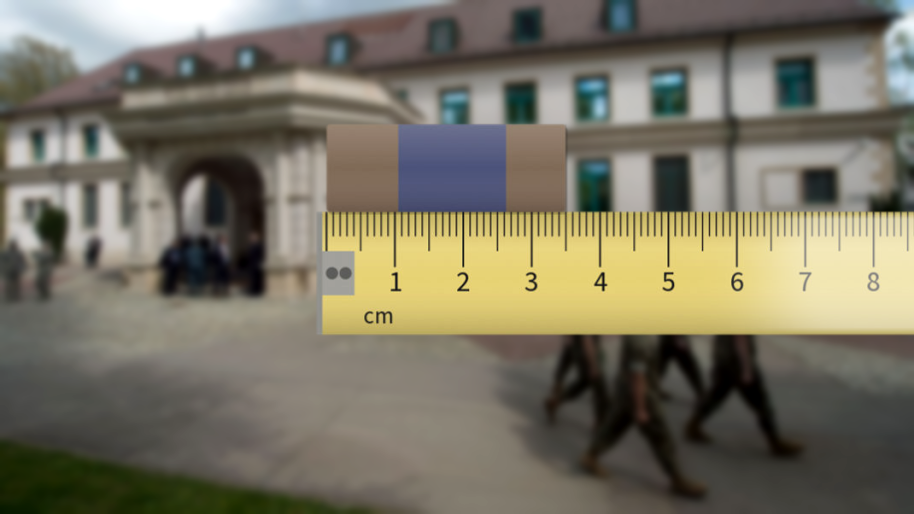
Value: 3.5cm
